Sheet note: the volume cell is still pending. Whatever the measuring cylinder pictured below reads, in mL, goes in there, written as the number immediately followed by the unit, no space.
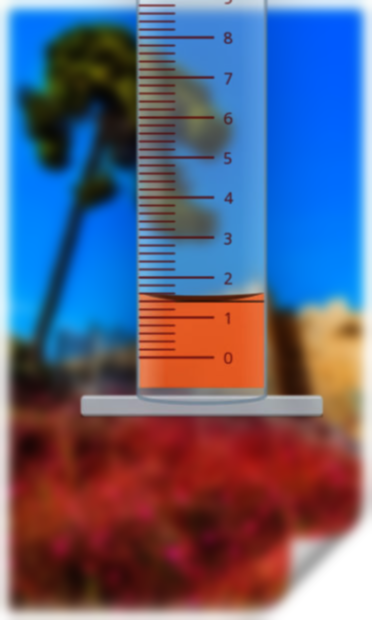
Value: 1.4mL
